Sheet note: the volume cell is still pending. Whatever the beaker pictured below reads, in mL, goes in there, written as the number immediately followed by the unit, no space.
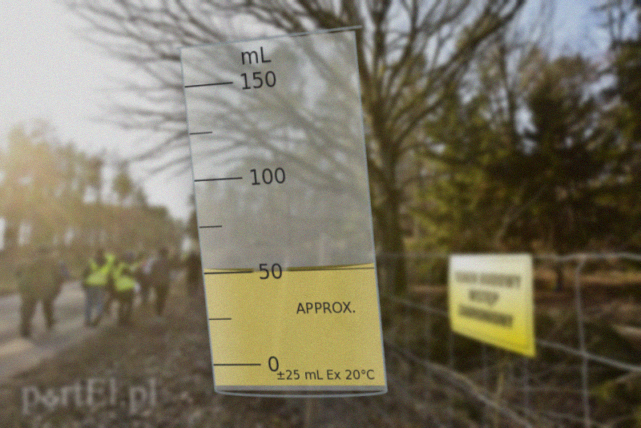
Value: 50mL
